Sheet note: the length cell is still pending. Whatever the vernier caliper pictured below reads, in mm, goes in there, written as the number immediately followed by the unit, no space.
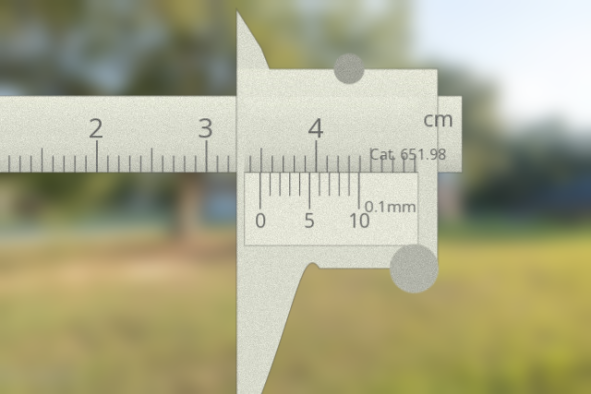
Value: 34.9mm
